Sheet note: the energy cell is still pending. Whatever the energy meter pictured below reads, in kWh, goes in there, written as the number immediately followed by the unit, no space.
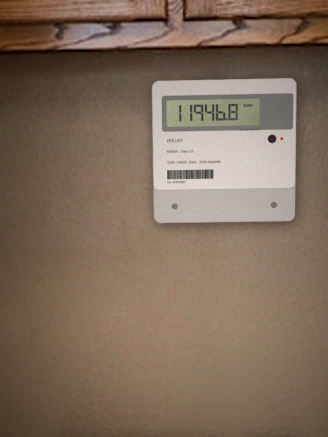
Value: 11946.8kWh
